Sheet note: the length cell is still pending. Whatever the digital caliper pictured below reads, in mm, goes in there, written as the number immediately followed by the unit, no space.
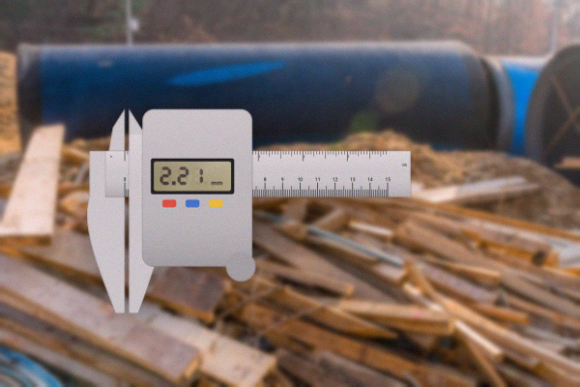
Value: 2.21mm
